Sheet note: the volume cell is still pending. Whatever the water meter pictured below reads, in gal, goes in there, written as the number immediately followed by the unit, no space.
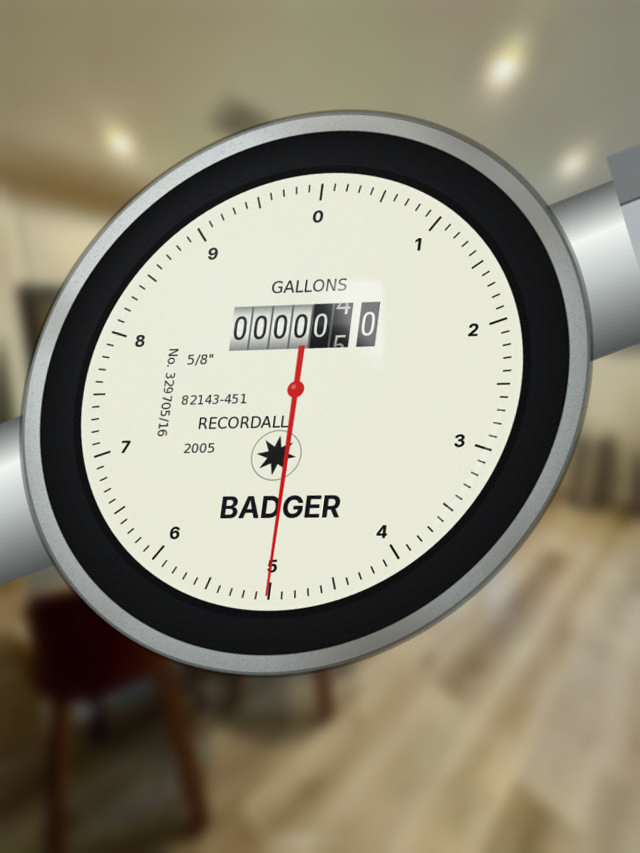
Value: 45.0gal
